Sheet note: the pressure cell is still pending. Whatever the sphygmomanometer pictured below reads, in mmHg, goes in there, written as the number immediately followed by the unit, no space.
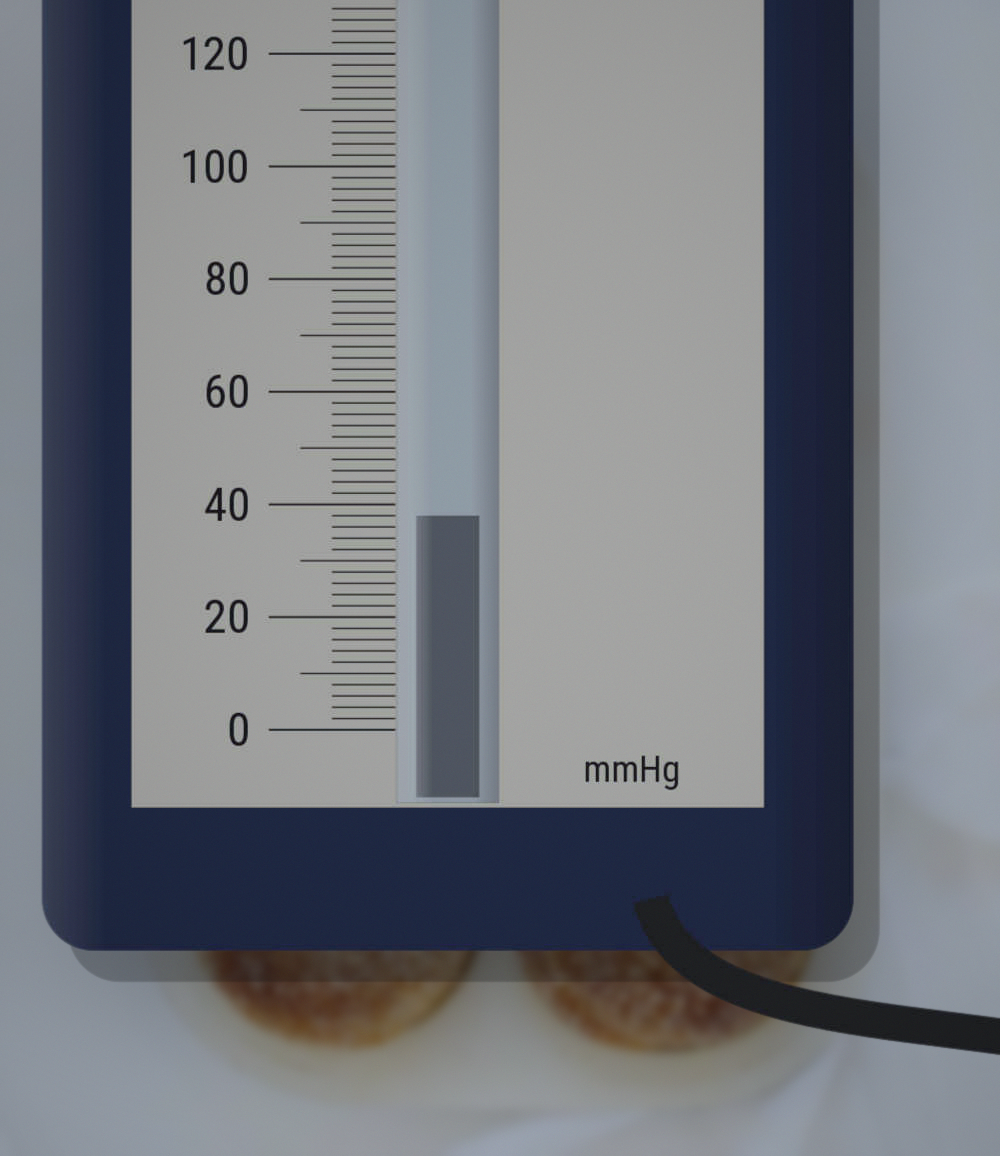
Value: 38mmHg
